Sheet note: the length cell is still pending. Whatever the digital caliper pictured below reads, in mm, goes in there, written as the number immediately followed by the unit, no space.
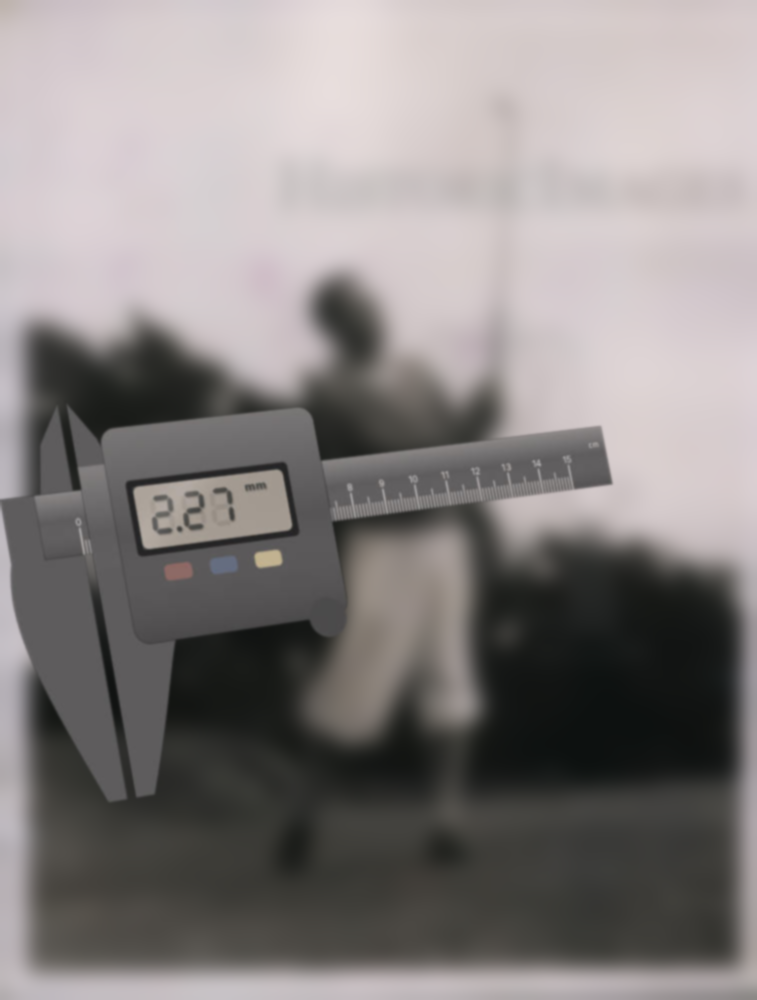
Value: 2.27mm
